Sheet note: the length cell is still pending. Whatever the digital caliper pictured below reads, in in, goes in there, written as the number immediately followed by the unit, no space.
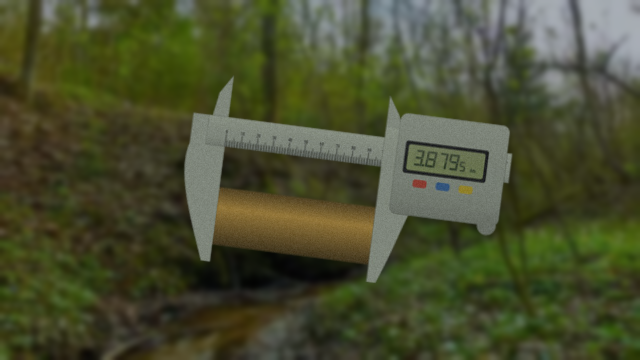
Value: 3.8795in
